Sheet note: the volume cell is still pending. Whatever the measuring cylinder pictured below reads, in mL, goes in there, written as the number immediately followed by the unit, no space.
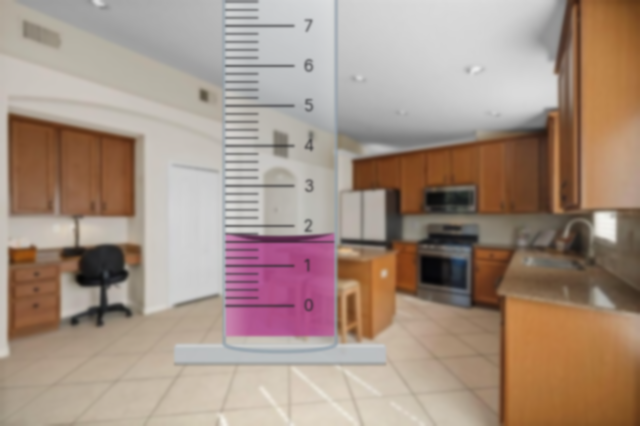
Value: 1.6mL
